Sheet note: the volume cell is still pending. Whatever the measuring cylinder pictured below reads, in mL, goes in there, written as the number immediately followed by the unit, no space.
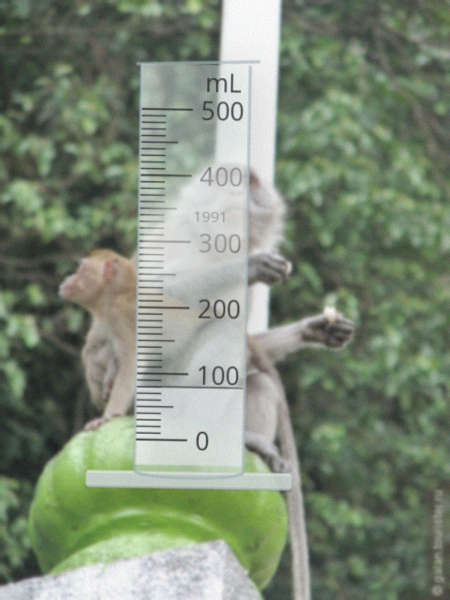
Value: 80mL
